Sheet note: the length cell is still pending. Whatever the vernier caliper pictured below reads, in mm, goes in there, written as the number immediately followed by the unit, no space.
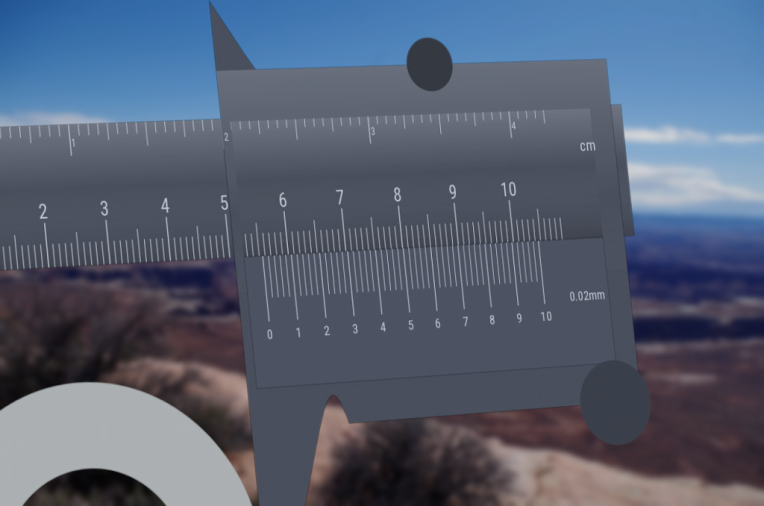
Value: 55.6mm
